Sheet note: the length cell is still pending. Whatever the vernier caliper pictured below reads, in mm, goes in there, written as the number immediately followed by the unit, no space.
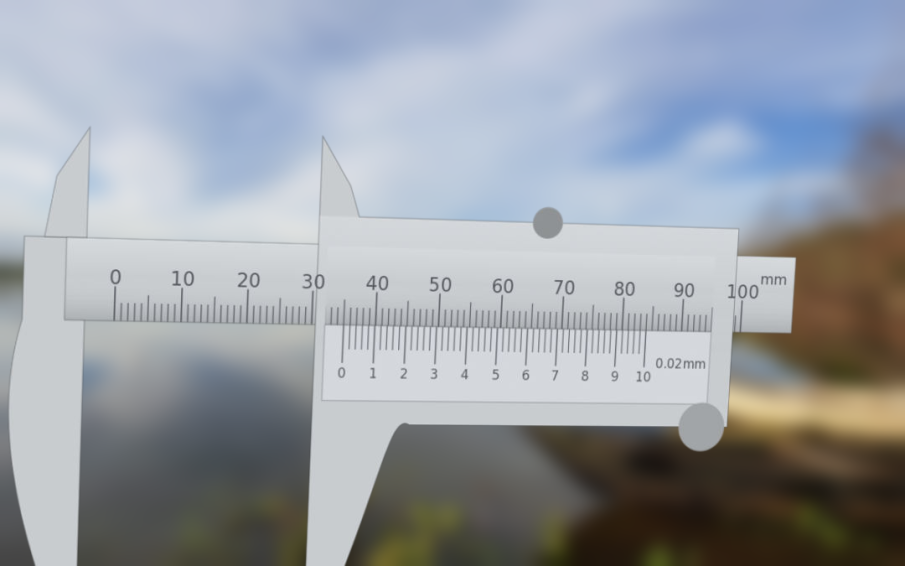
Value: 35.0mm
